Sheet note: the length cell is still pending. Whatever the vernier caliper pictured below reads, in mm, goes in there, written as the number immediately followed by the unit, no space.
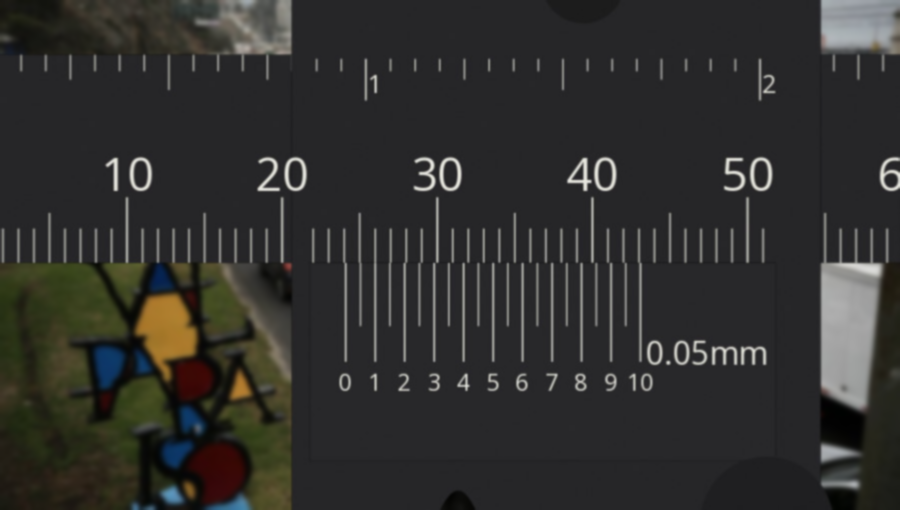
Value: 24.1mm
